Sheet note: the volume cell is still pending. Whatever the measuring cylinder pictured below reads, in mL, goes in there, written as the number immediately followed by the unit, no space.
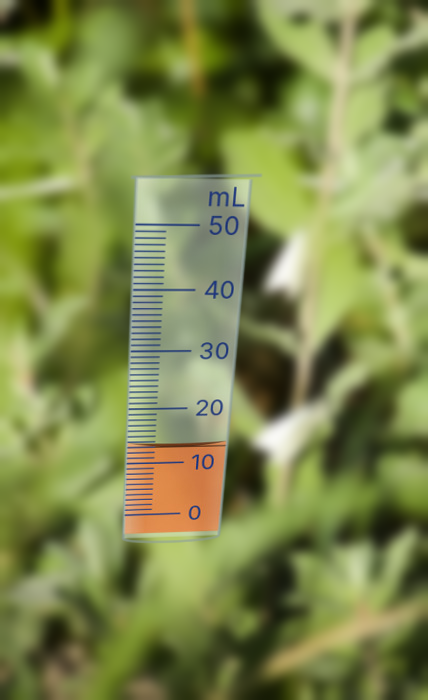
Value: 13mL
